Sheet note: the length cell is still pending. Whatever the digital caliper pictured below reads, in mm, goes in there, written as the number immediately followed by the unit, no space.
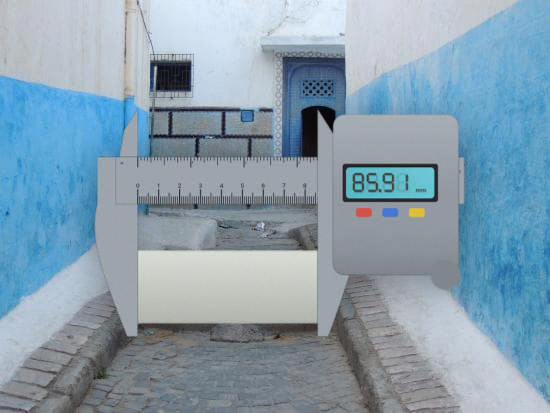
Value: 85.91mm
